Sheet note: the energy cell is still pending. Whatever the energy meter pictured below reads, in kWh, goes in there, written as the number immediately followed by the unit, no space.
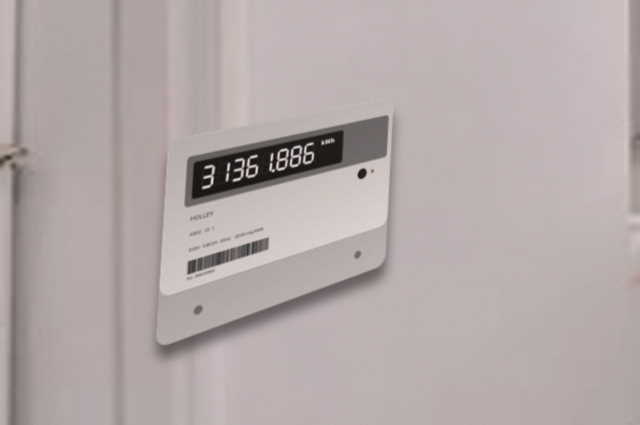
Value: 31361.886kWh
